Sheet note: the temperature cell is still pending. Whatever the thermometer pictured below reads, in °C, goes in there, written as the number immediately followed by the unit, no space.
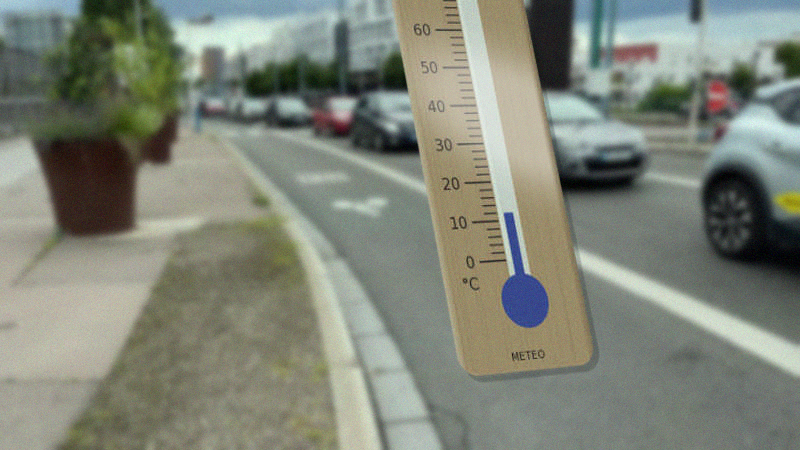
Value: 12°C
